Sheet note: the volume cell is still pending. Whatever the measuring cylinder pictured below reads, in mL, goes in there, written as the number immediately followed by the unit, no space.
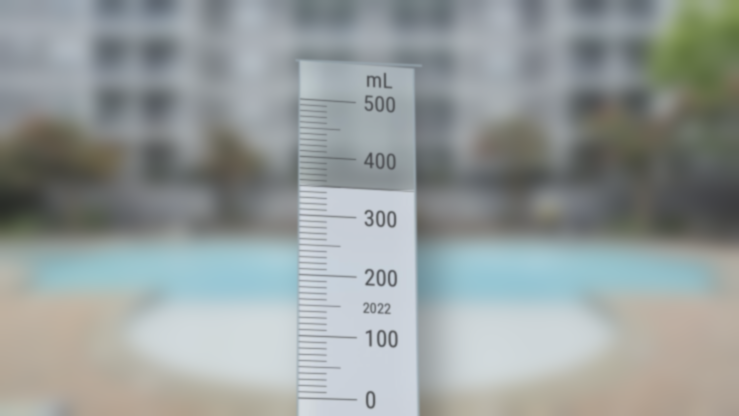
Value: 350mL
